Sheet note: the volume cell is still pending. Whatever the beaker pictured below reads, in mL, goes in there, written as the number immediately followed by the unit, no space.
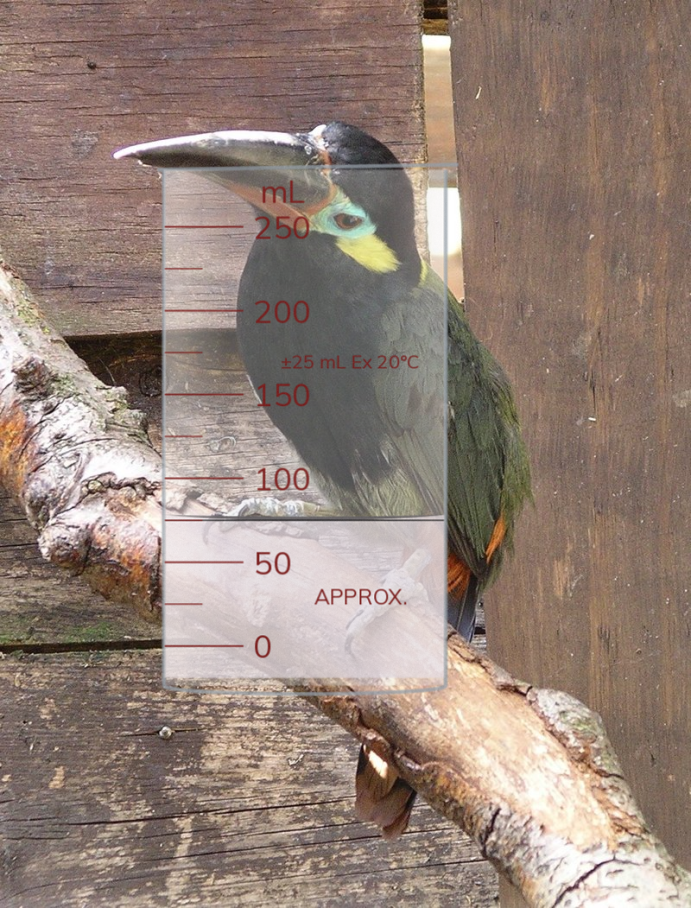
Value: 75mL
